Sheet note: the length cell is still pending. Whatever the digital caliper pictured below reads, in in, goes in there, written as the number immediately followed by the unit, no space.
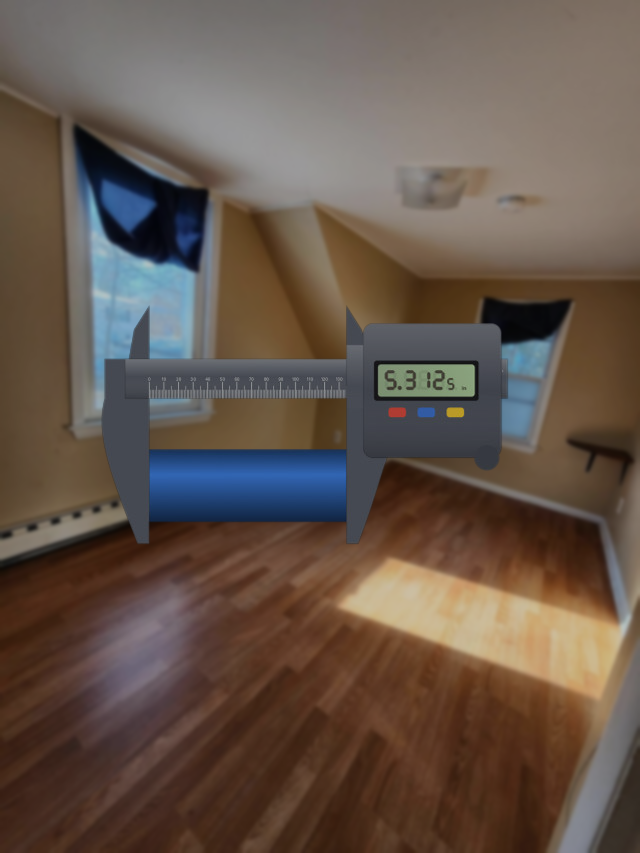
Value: 5.3125in
